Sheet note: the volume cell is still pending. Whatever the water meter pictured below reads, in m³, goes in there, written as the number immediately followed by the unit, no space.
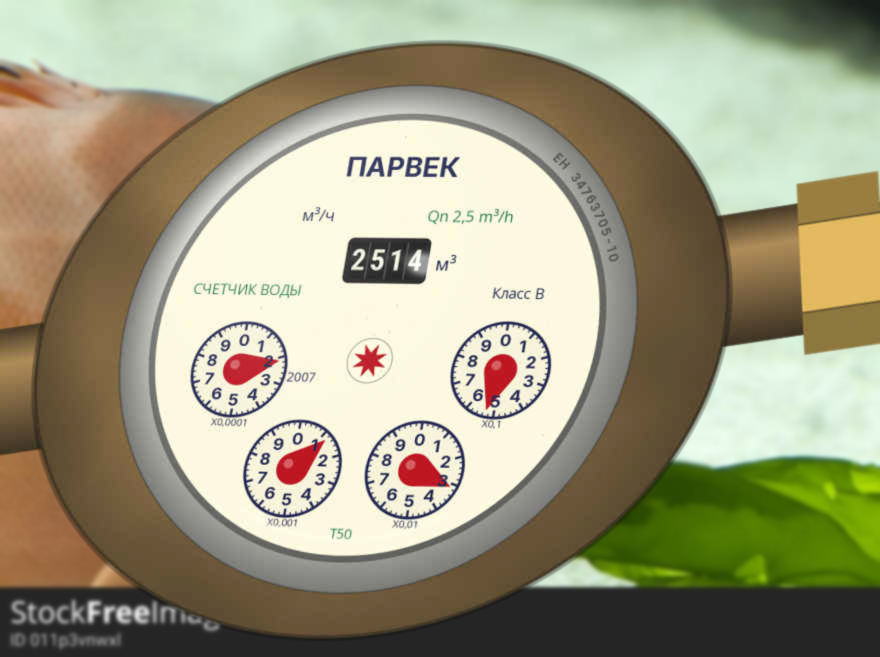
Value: 2514.5312m³
